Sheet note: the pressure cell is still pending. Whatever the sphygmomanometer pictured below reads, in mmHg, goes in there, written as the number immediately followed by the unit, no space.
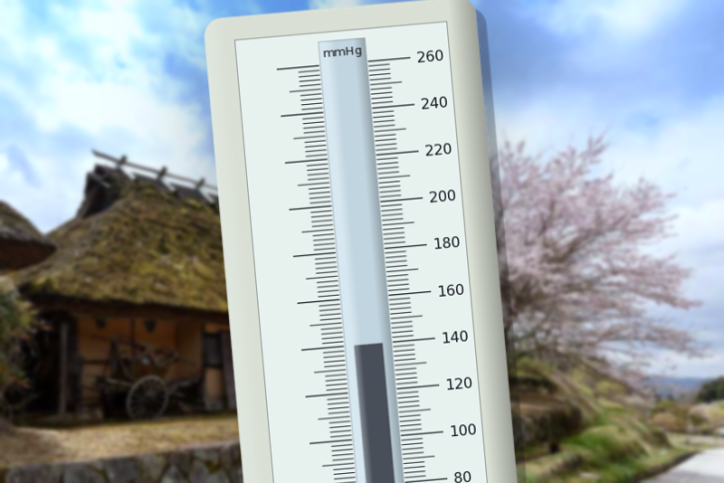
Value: 140mmHg
